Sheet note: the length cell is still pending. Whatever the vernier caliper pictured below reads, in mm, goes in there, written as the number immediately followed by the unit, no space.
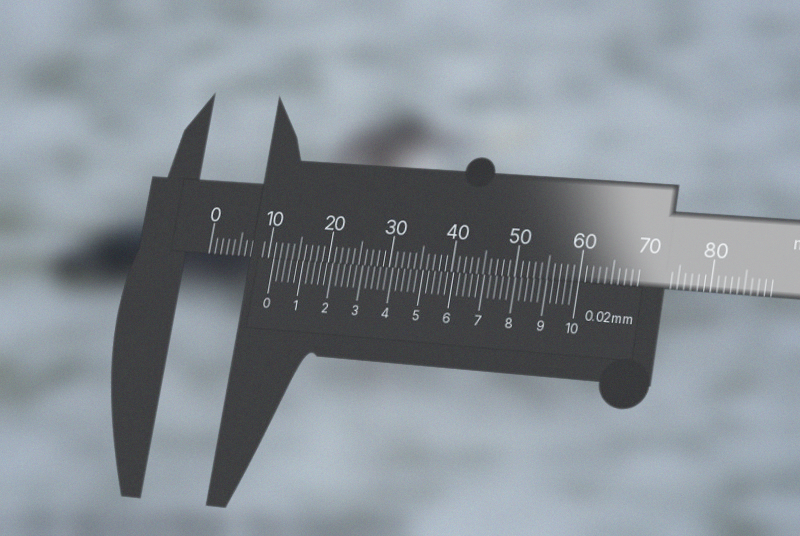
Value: 11.0mm
